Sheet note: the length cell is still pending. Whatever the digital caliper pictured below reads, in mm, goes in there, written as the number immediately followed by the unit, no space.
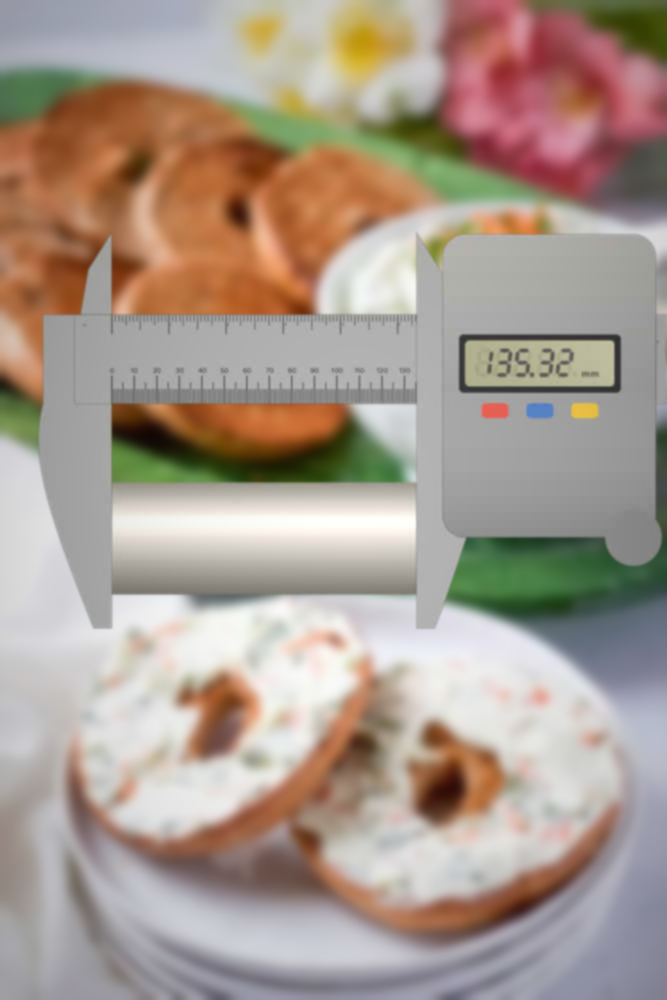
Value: 135.32mm
